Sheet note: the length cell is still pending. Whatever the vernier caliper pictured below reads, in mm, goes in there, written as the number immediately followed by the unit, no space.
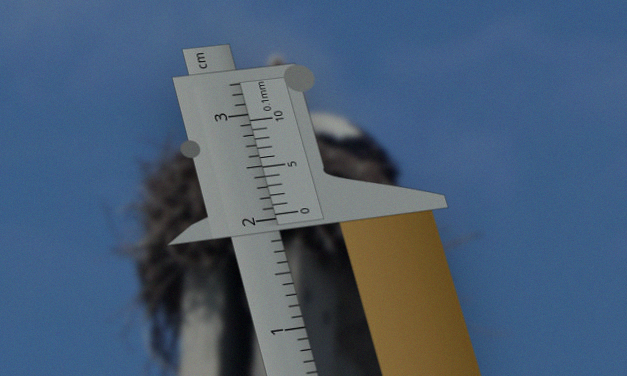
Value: 20.4mm
